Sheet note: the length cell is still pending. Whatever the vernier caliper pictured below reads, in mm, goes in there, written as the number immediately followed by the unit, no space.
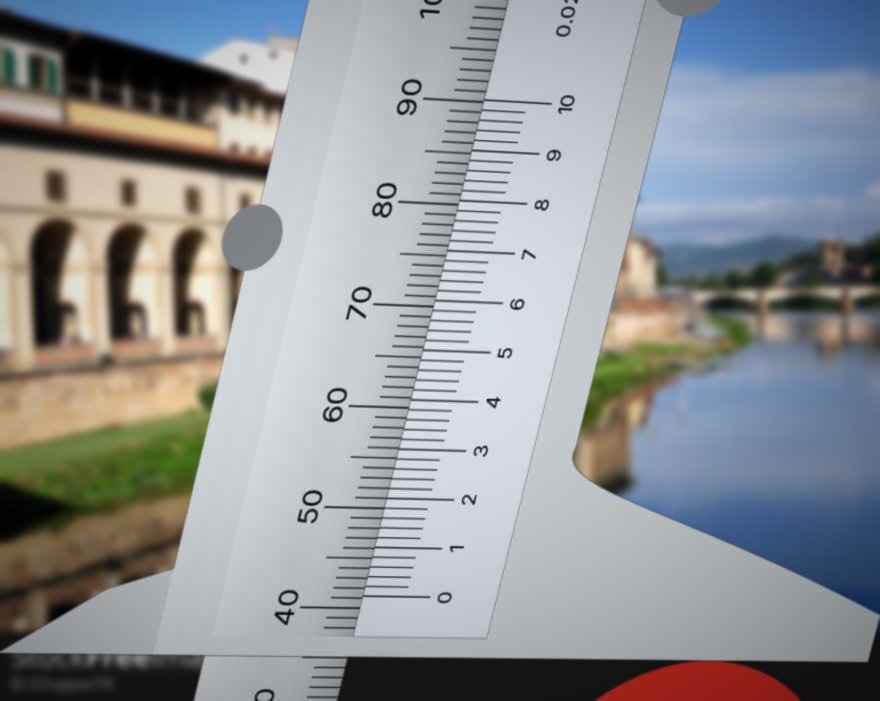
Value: 41.2mm
